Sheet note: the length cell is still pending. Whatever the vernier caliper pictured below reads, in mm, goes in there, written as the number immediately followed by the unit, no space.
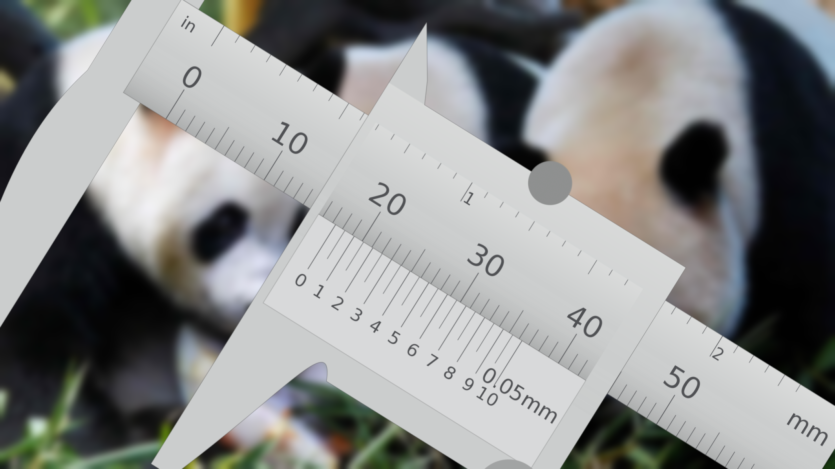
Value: 17.3mm
